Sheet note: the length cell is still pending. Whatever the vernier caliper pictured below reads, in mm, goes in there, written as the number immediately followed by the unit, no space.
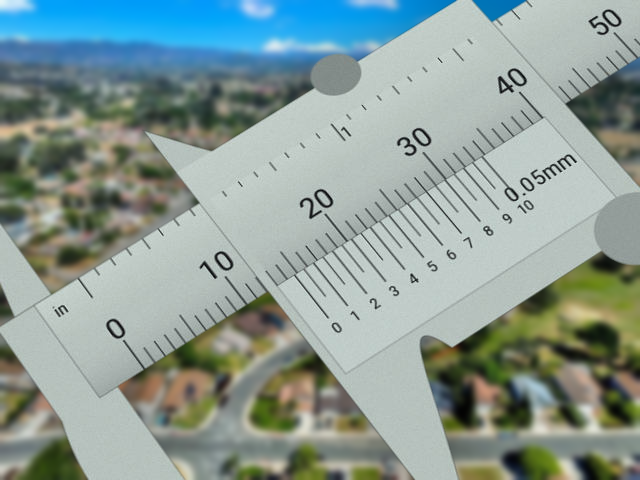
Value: 14.7mm
